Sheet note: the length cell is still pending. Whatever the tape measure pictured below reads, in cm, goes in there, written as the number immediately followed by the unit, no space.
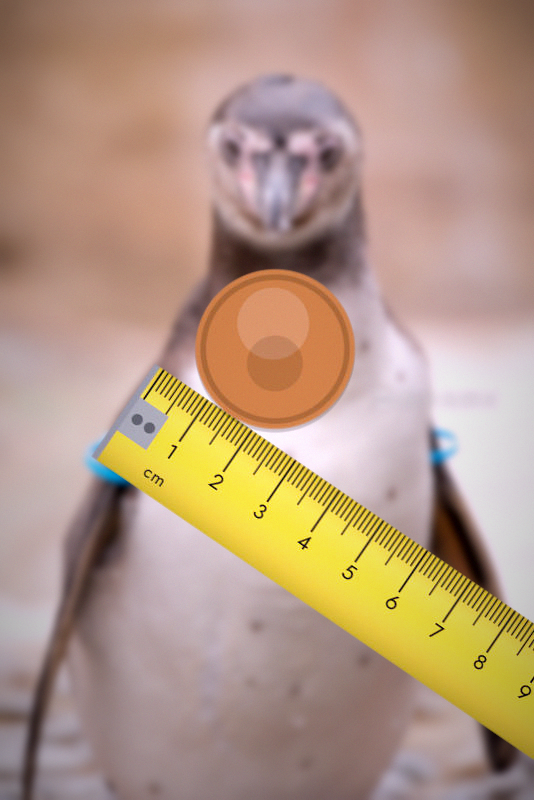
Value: 3cm
